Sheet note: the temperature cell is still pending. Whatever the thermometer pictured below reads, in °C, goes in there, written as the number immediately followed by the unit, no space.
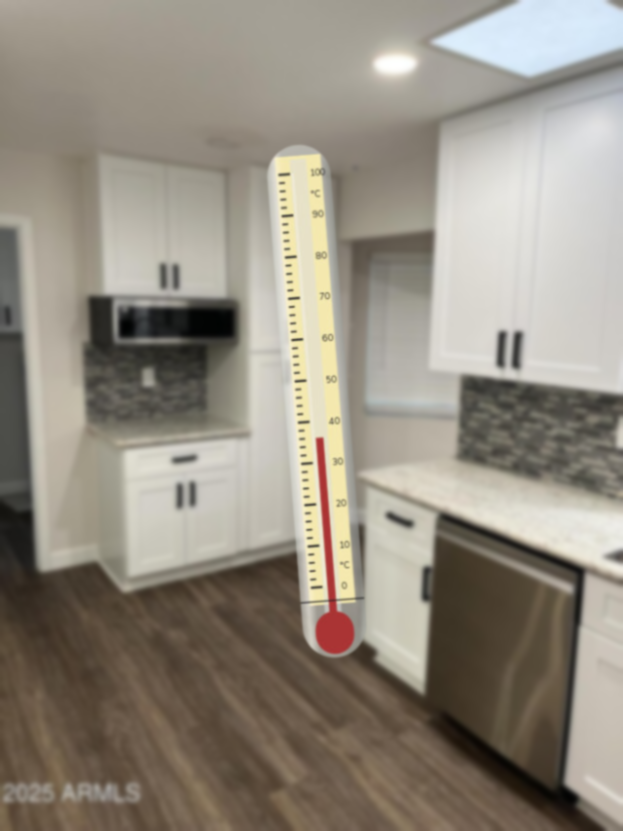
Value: 36°C
